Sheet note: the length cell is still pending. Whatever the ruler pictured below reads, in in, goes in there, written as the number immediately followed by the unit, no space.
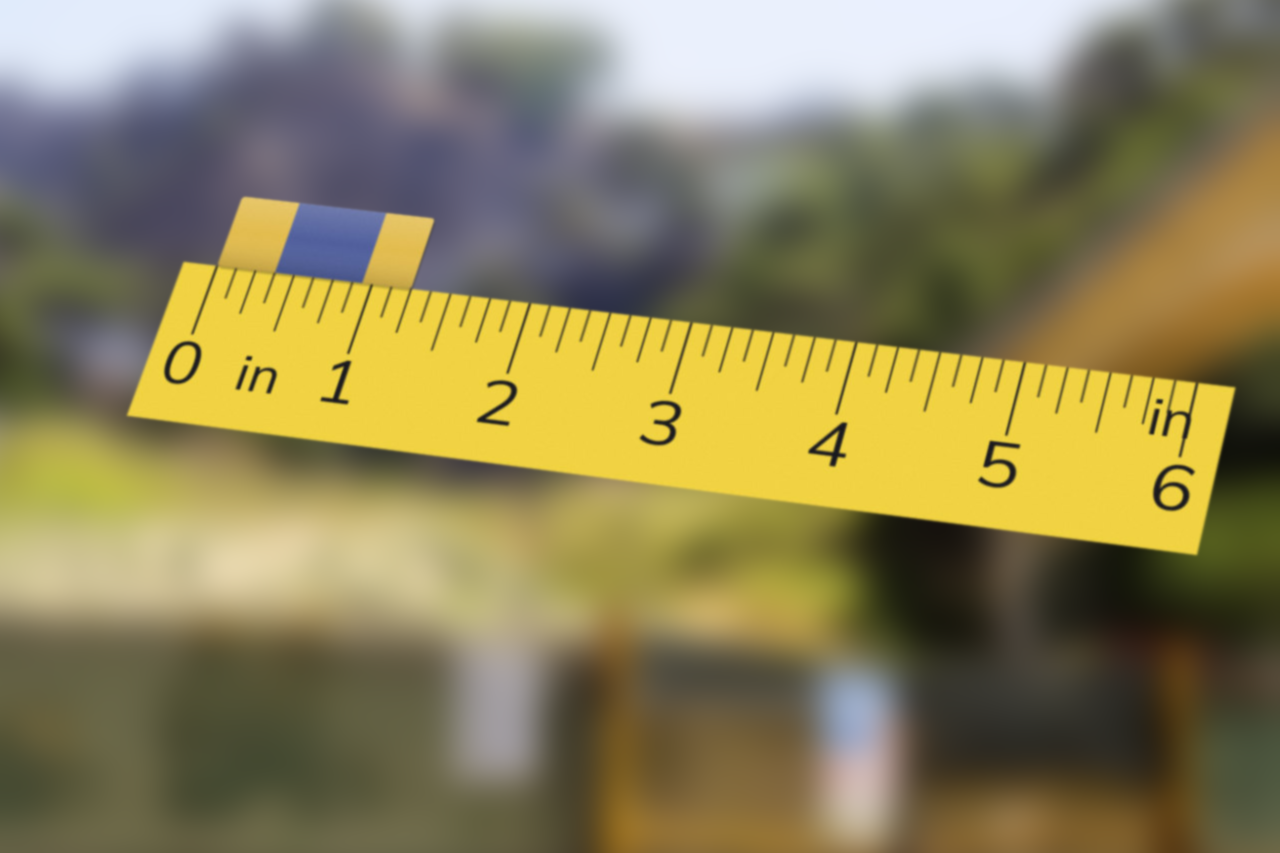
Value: 1.25in
